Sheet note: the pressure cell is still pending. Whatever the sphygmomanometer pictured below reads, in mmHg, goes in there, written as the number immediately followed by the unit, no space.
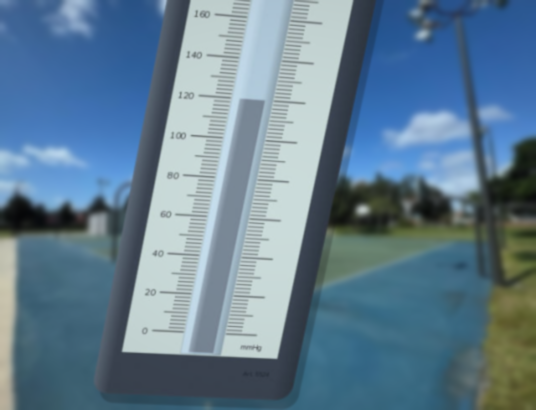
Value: 120mmHg
